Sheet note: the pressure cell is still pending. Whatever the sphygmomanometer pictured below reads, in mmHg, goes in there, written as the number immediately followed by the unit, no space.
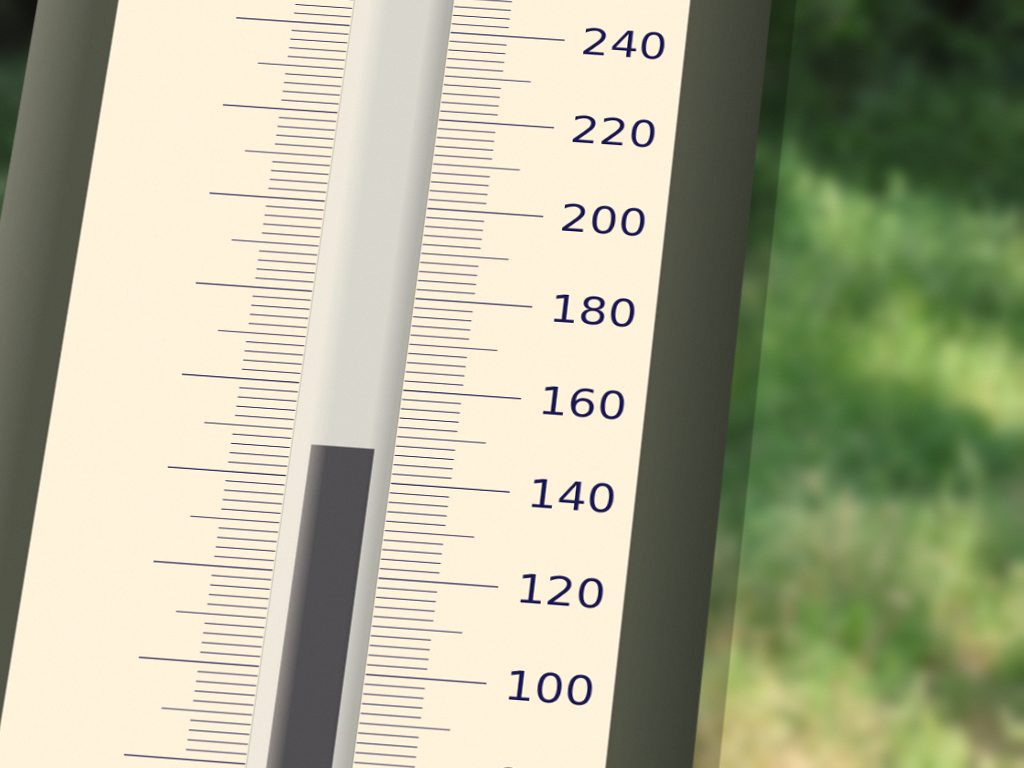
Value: 147mmHg
